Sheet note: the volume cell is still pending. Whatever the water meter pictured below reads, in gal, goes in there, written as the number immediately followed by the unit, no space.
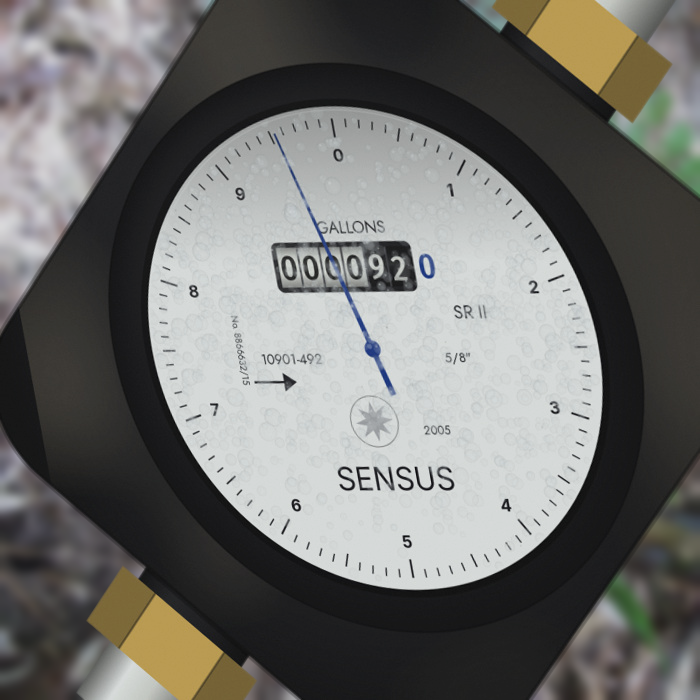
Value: 919.5gal
